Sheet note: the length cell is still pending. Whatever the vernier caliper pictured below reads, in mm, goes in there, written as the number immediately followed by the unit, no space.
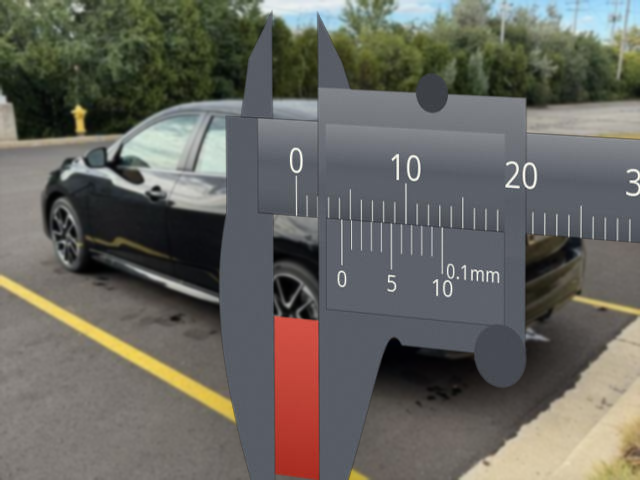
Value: 4.2mm
